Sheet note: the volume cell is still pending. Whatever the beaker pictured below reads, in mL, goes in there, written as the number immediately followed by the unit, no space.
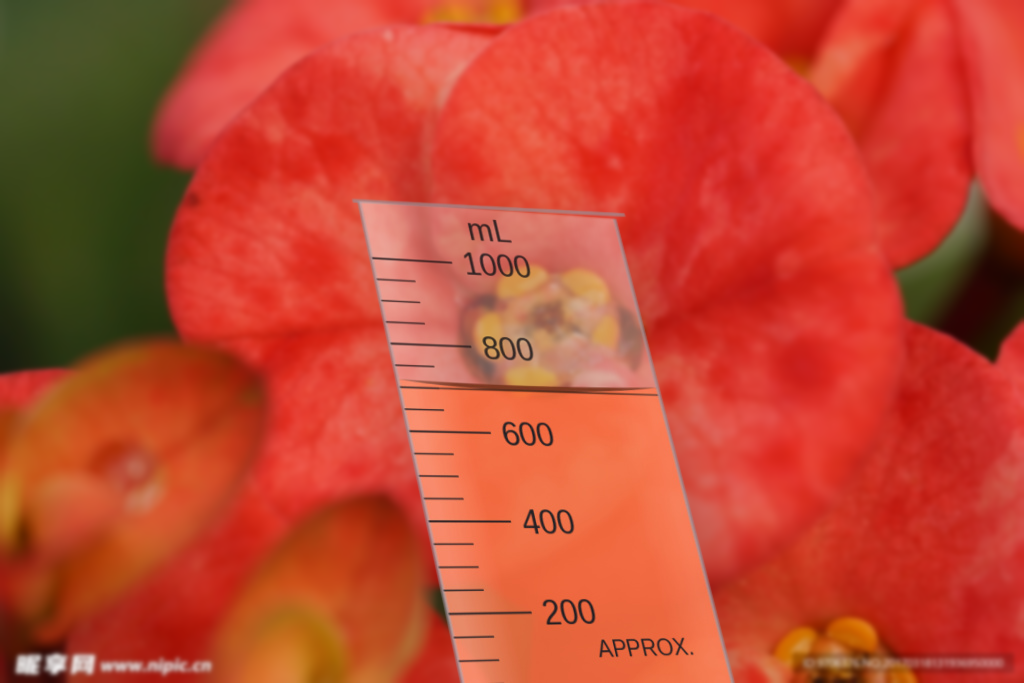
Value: 700mL
